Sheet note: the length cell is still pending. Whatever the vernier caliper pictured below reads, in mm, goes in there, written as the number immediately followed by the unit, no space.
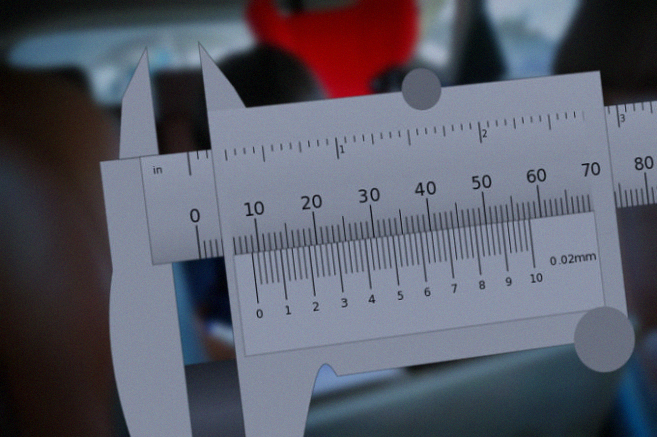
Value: 8.8mm
